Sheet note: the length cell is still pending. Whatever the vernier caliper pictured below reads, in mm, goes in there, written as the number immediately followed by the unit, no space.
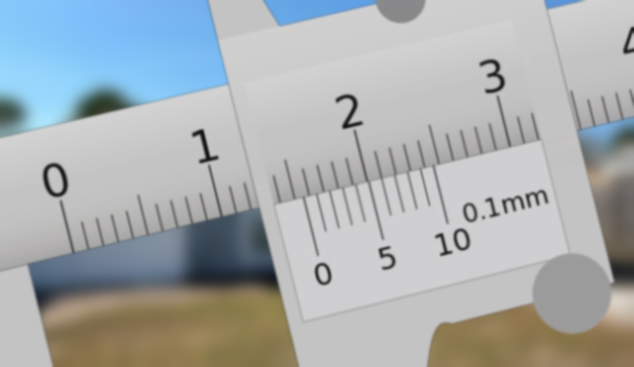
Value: 15.6mm
